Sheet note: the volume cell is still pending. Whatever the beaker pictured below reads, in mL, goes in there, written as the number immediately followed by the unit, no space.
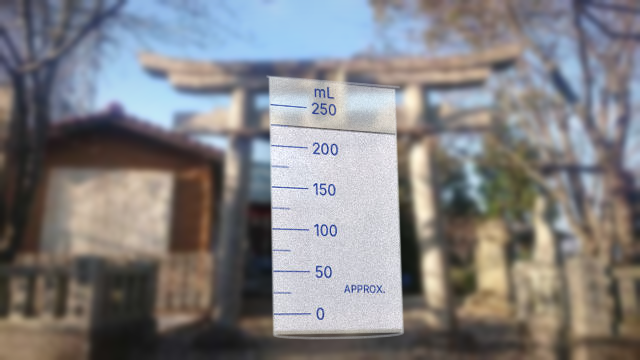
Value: 225mL
